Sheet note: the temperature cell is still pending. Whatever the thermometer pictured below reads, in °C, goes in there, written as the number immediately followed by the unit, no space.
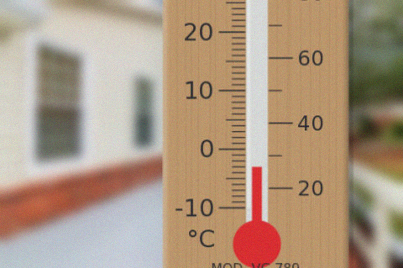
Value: -3°C
